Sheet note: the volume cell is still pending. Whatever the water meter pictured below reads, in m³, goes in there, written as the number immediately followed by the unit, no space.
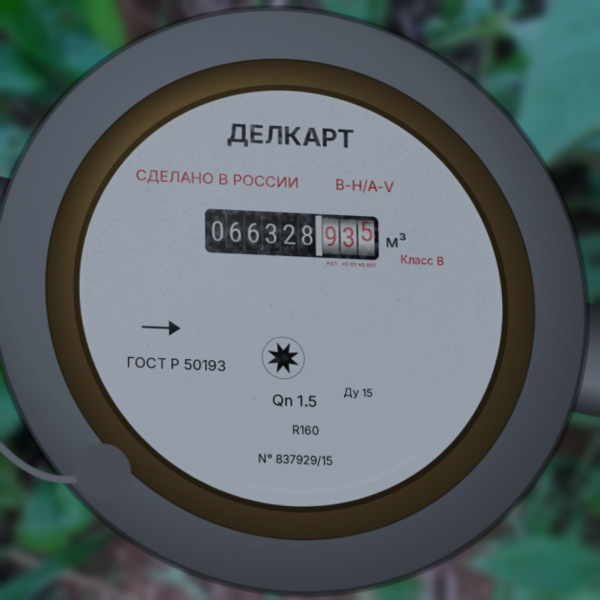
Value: 66328.935m³
